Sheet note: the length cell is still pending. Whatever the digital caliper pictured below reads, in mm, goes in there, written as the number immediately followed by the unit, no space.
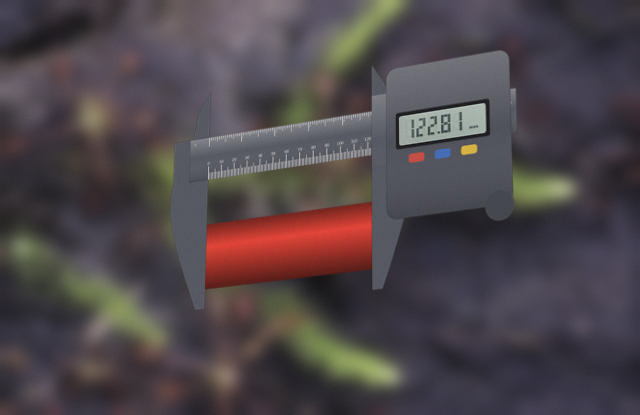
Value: 122.81mm
